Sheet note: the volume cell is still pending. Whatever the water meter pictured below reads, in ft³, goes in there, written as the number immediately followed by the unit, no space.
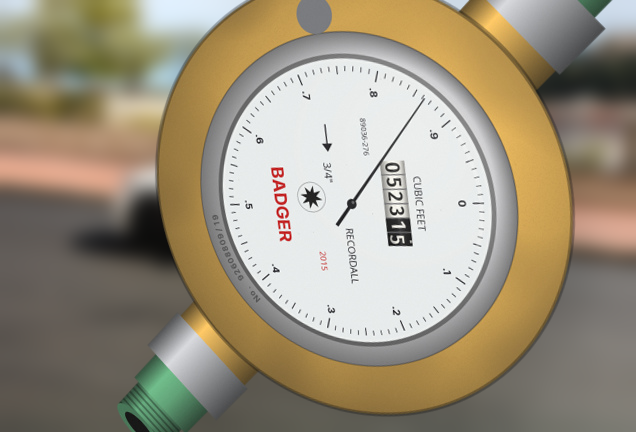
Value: 52314.86ft³
